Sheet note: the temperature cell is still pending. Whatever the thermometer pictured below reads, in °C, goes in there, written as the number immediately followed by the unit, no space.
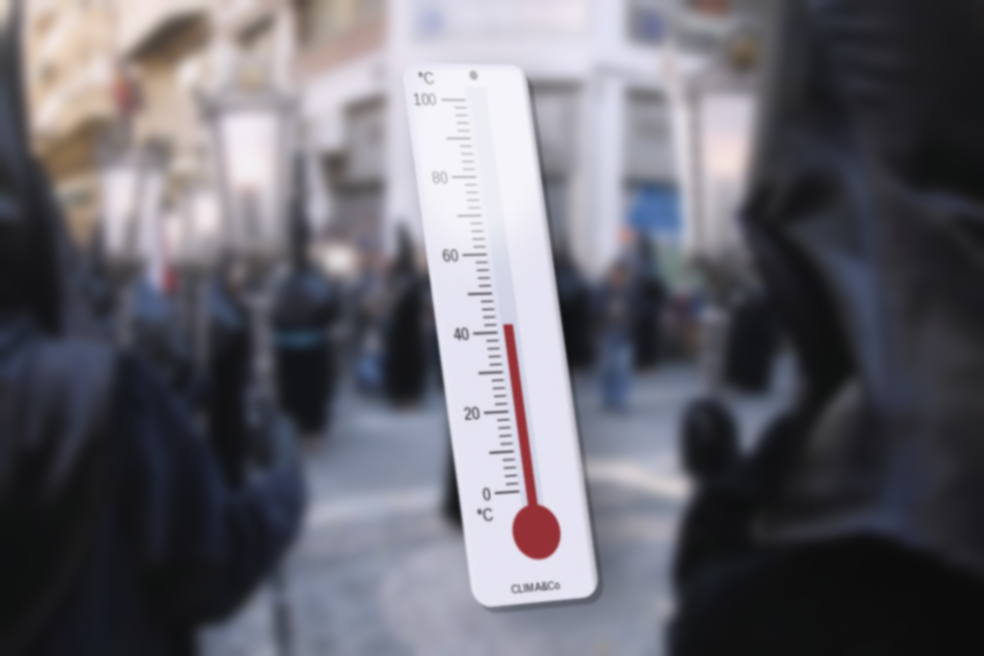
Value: 42°C
